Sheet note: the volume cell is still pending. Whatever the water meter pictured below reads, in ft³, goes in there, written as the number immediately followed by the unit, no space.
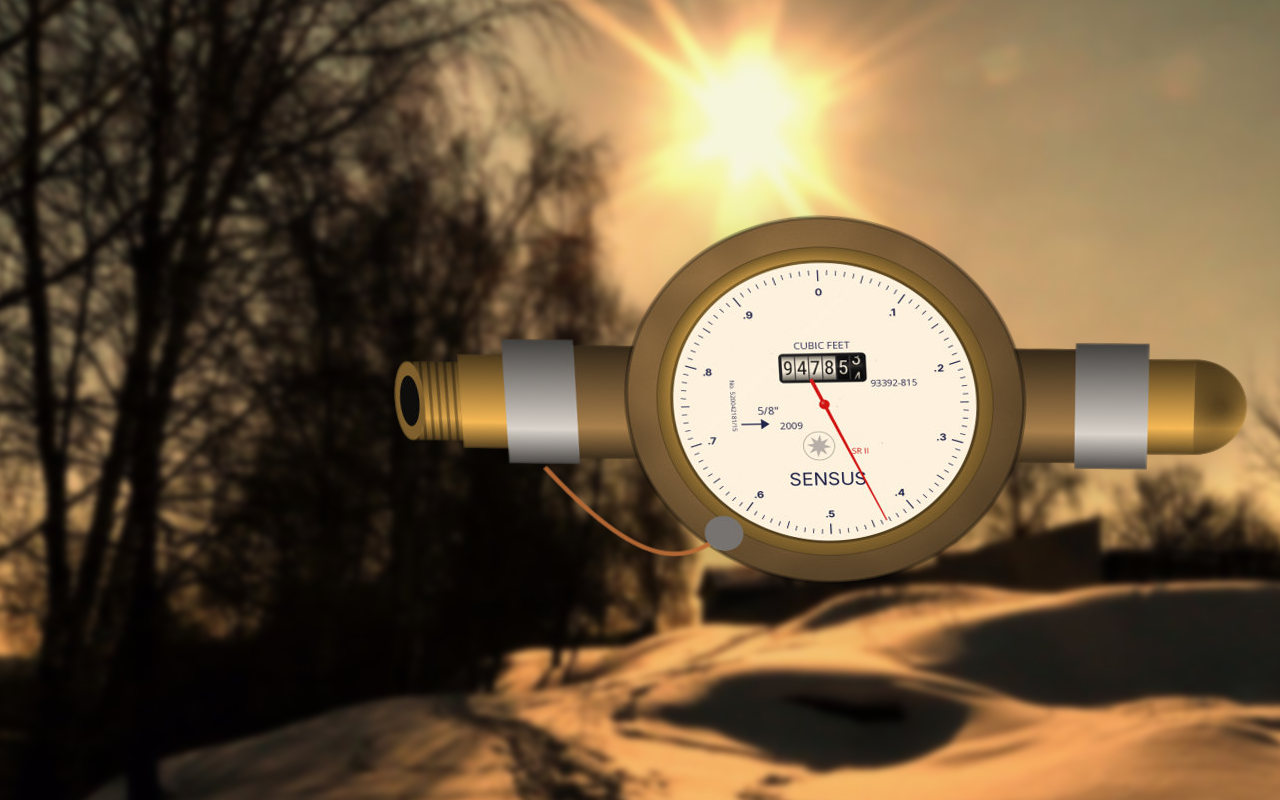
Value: 947853.43ft³
